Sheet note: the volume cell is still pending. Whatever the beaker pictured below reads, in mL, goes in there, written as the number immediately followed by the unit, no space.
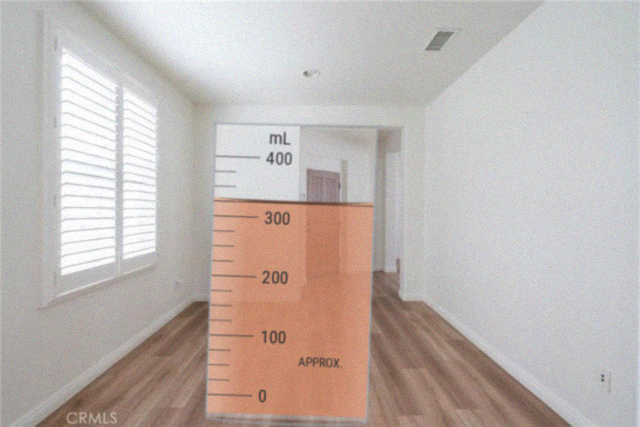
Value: 325mL
